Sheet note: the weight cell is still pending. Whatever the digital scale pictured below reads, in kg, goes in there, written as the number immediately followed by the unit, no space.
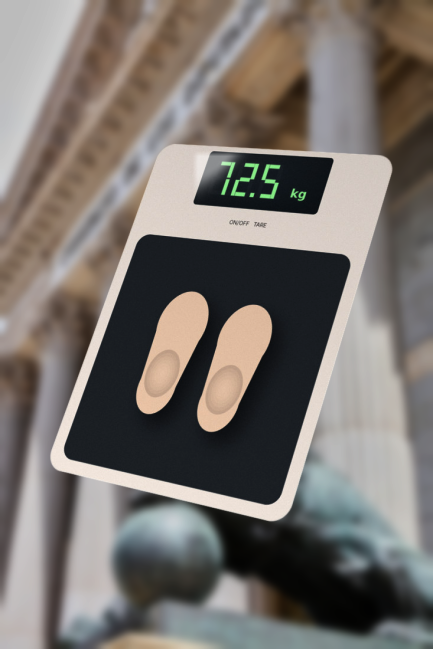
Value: 72.5kg
